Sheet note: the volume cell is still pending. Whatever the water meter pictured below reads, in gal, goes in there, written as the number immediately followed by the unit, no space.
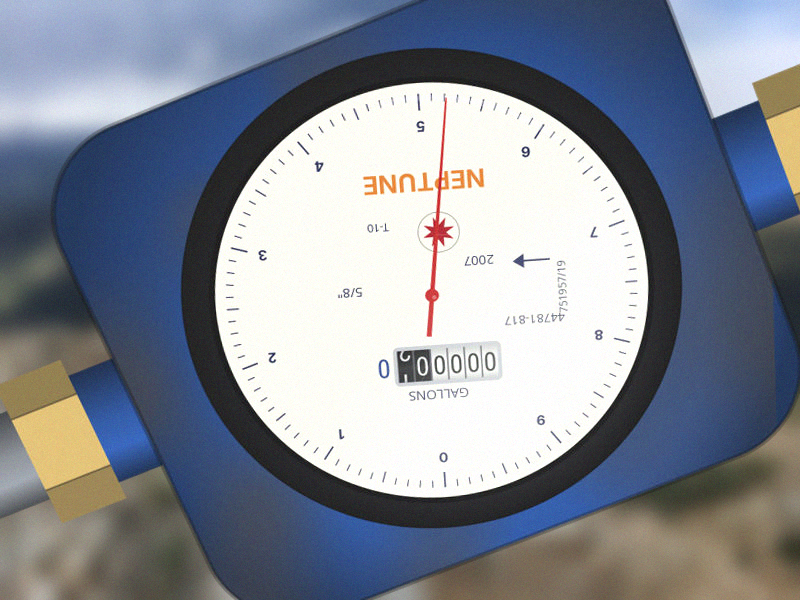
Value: 15.2gal
